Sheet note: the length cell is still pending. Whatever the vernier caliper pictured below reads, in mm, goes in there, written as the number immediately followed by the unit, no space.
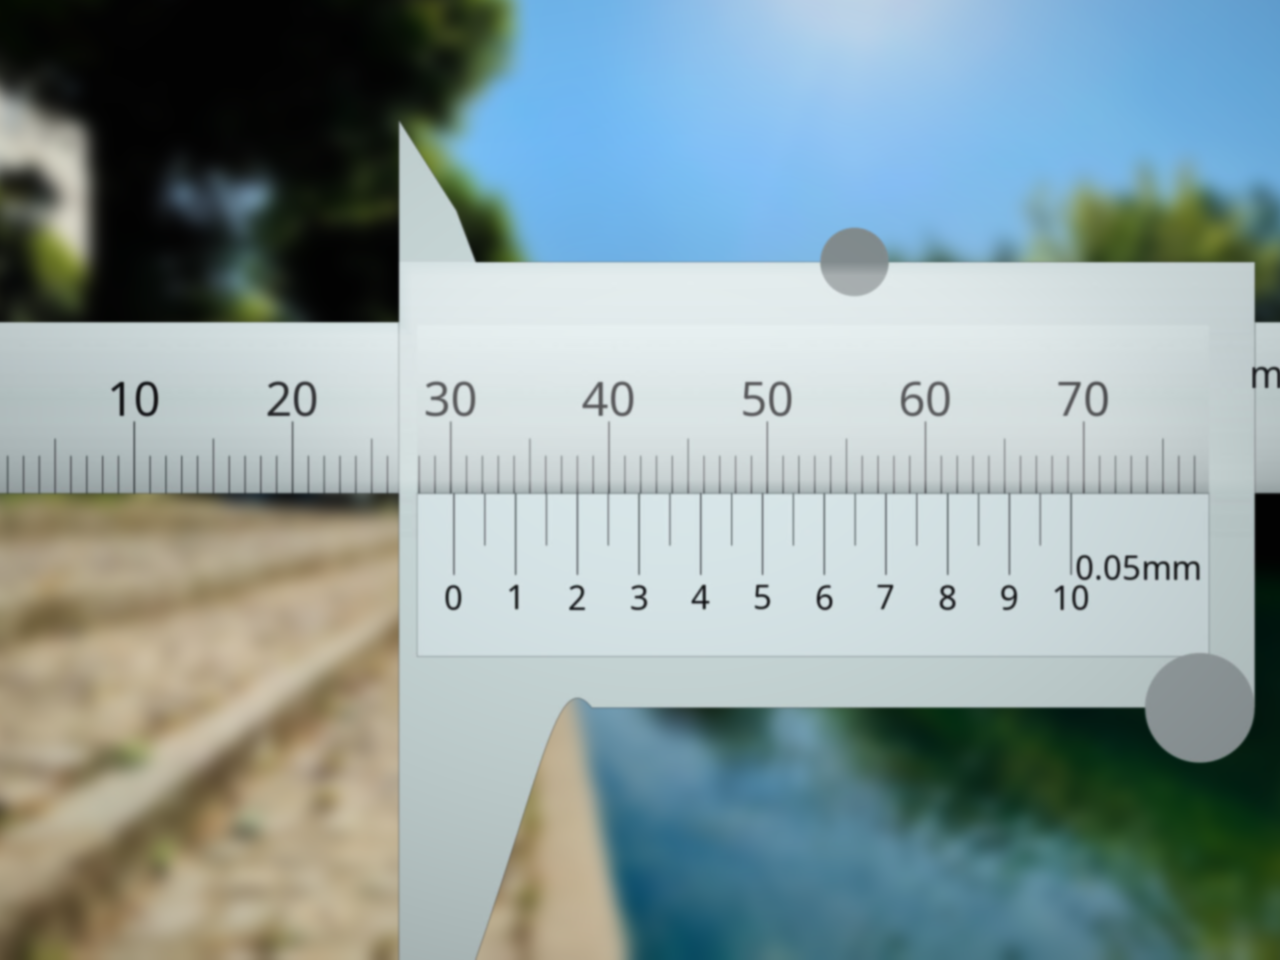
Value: 30.2mm
